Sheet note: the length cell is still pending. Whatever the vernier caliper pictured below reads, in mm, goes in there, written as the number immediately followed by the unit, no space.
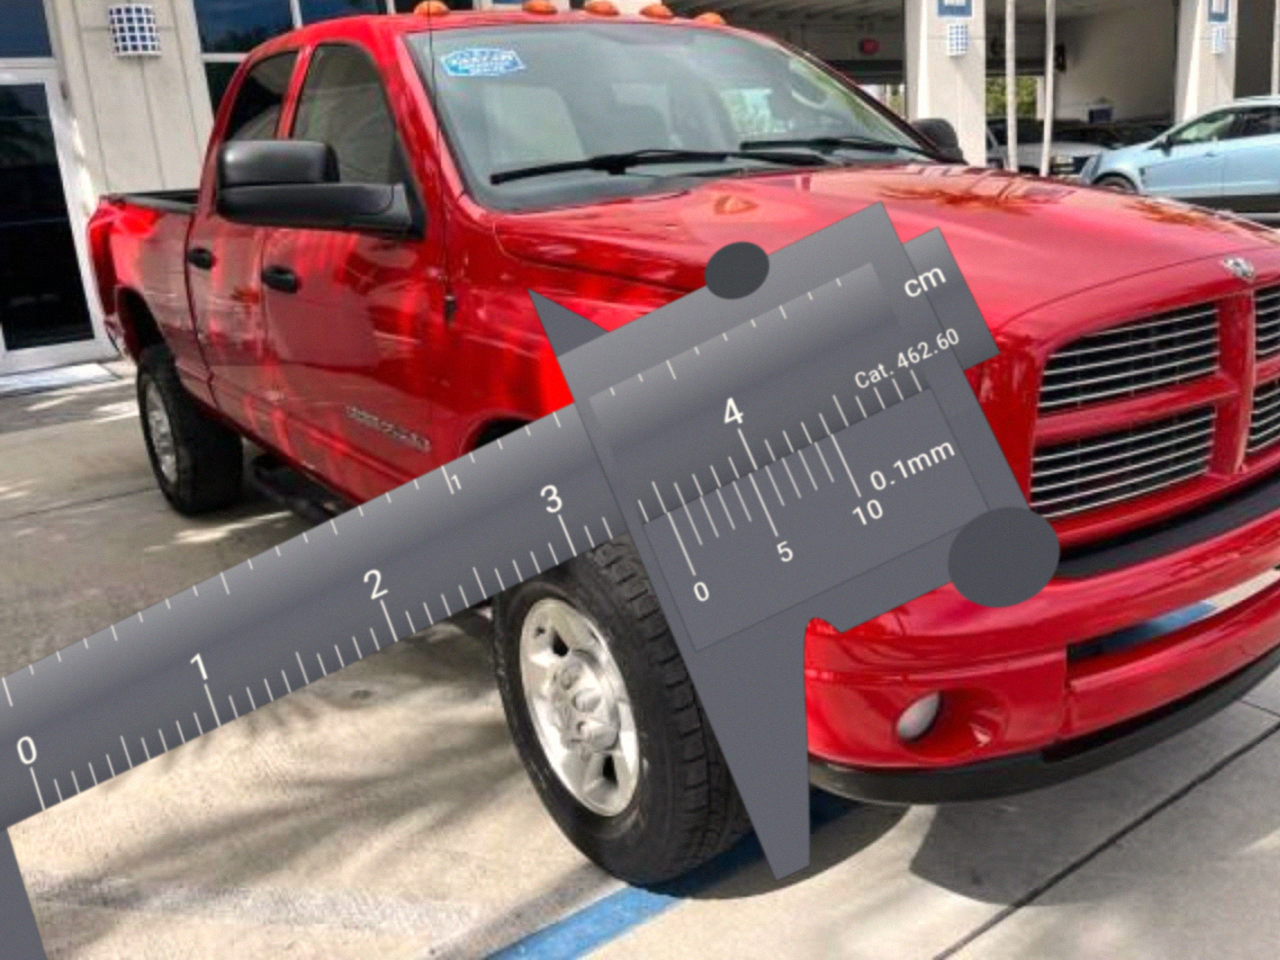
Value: 35.1mm
